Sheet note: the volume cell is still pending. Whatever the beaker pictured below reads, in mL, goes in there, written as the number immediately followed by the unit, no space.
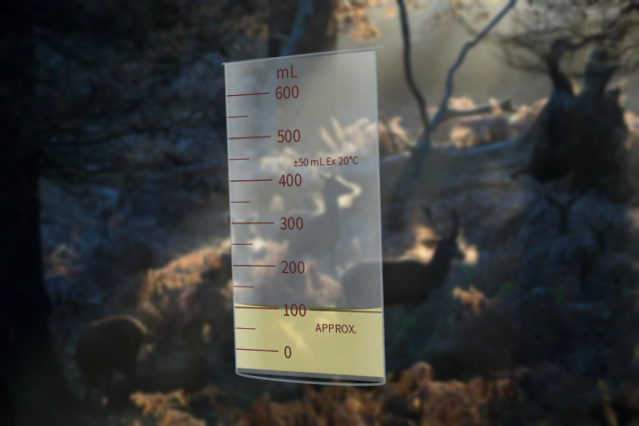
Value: 100mL
